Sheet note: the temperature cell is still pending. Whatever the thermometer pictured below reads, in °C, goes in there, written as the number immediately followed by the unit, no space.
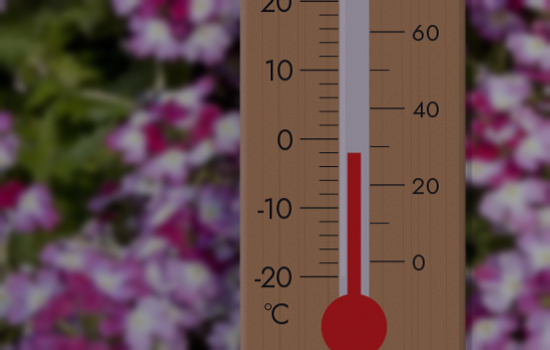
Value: -2°C
